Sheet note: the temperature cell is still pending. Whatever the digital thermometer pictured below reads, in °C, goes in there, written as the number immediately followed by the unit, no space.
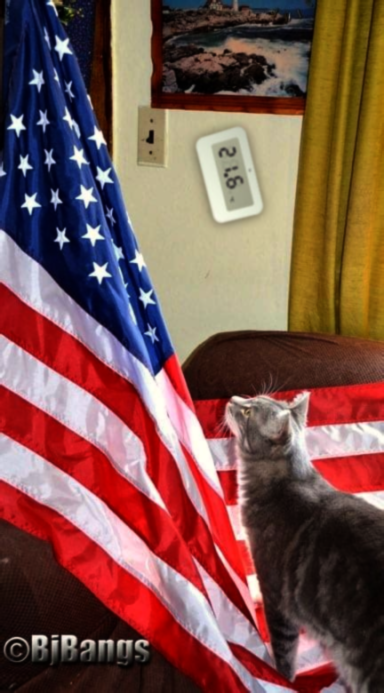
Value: 21.6°C
